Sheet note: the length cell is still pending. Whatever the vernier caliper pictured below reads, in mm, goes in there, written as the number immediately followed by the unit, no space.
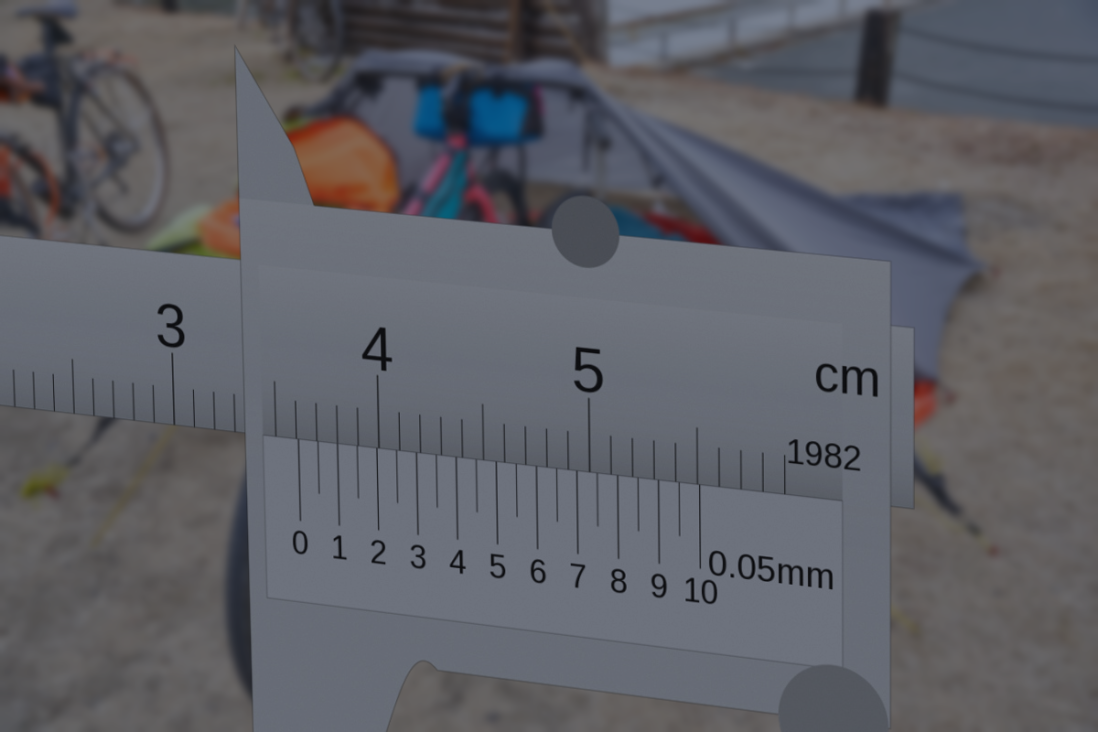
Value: 36.1mm
